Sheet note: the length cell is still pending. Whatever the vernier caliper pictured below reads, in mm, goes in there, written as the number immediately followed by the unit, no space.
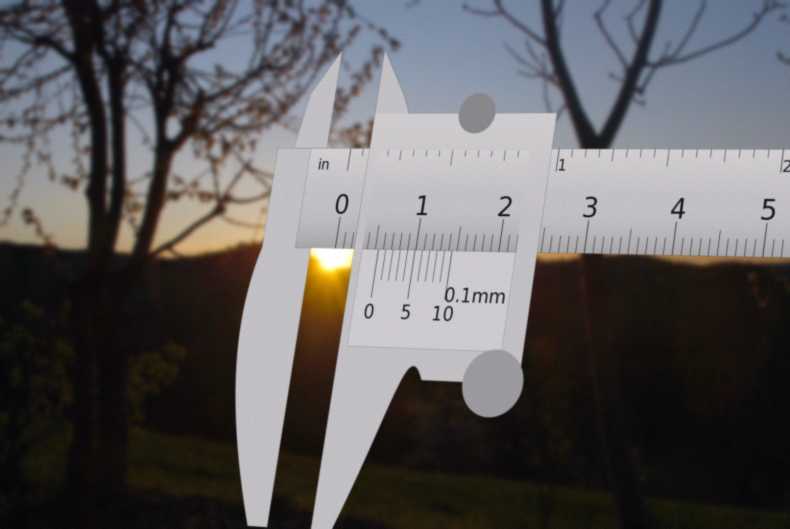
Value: 5.4mm
